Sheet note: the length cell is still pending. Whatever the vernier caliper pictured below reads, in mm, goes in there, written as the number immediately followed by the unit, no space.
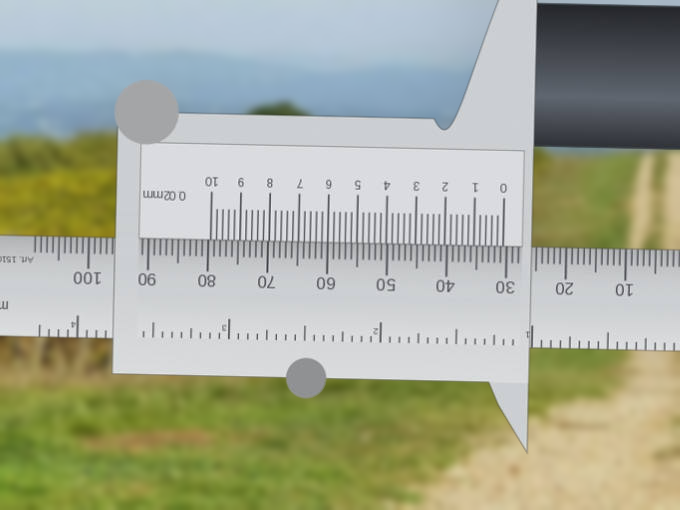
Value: 30.6mm
